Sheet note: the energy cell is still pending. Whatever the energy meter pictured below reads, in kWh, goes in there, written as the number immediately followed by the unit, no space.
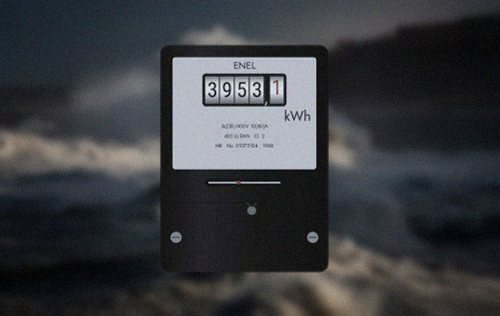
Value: 3953.1kWh
